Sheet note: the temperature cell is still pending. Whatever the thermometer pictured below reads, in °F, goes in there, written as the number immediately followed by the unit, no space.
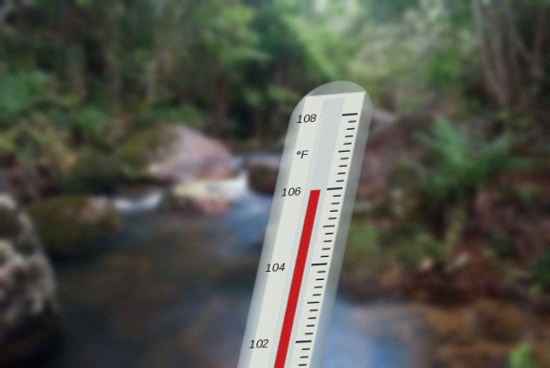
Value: 106°F
